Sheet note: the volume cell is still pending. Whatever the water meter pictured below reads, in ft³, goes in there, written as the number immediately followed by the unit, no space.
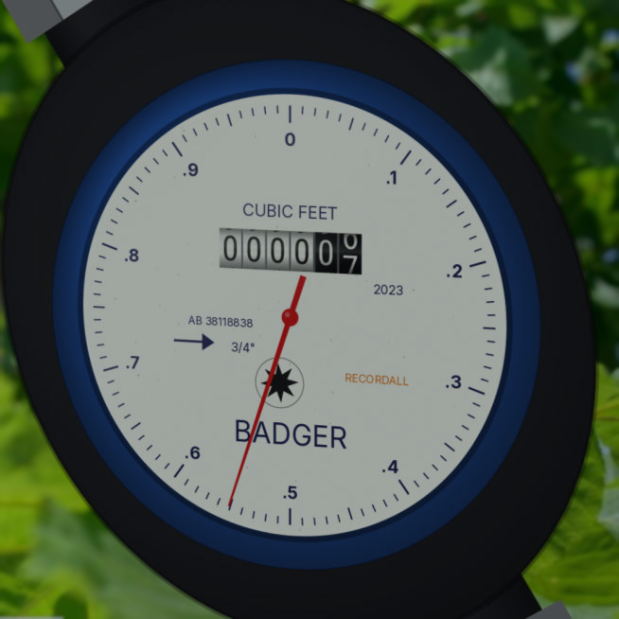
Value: 6.55ft³
